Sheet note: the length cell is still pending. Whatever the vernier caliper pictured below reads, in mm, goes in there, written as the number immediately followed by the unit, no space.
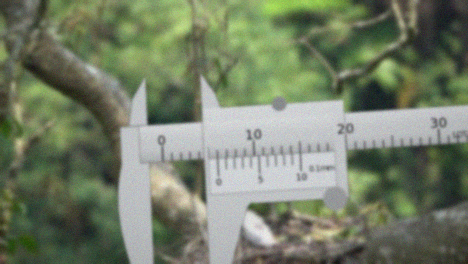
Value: 6.0mm
